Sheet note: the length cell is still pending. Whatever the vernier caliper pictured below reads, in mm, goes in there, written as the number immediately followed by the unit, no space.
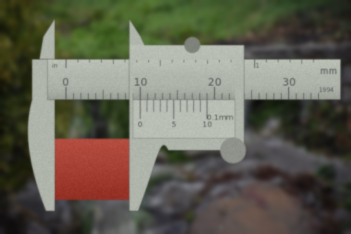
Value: 10.0mm
